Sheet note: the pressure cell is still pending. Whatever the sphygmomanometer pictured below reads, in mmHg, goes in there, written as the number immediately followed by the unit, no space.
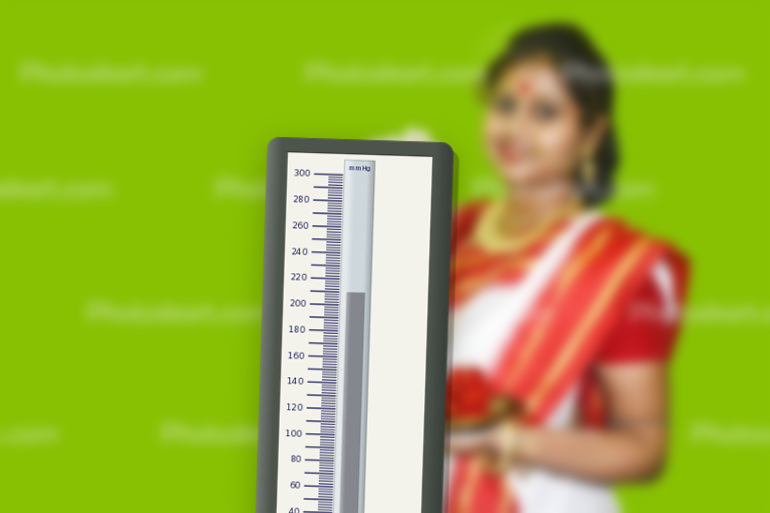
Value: 210mmHg
